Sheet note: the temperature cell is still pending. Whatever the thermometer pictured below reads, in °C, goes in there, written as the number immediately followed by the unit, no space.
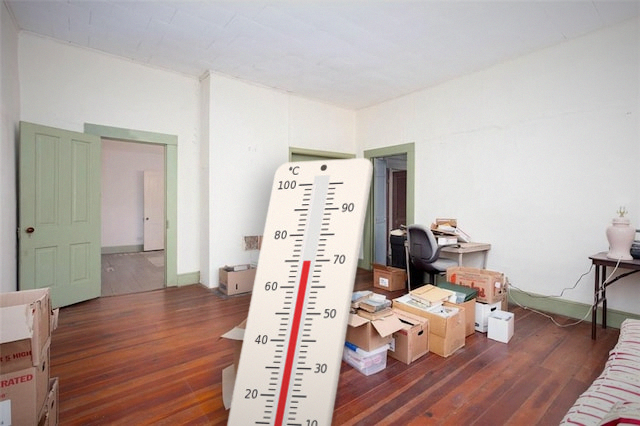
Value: 70°C
